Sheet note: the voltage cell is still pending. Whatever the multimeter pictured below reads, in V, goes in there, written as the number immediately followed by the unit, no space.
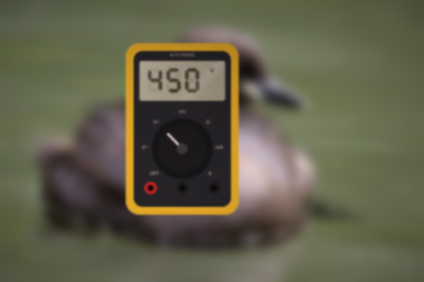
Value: 450V
